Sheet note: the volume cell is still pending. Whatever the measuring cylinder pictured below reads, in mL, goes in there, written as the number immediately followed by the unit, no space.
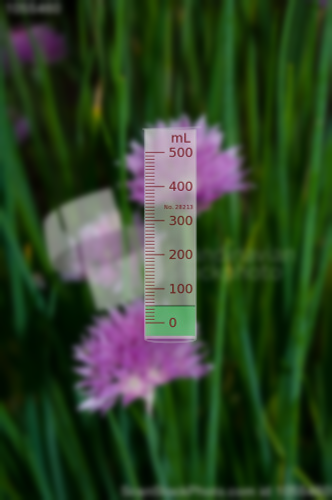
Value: 50mL
